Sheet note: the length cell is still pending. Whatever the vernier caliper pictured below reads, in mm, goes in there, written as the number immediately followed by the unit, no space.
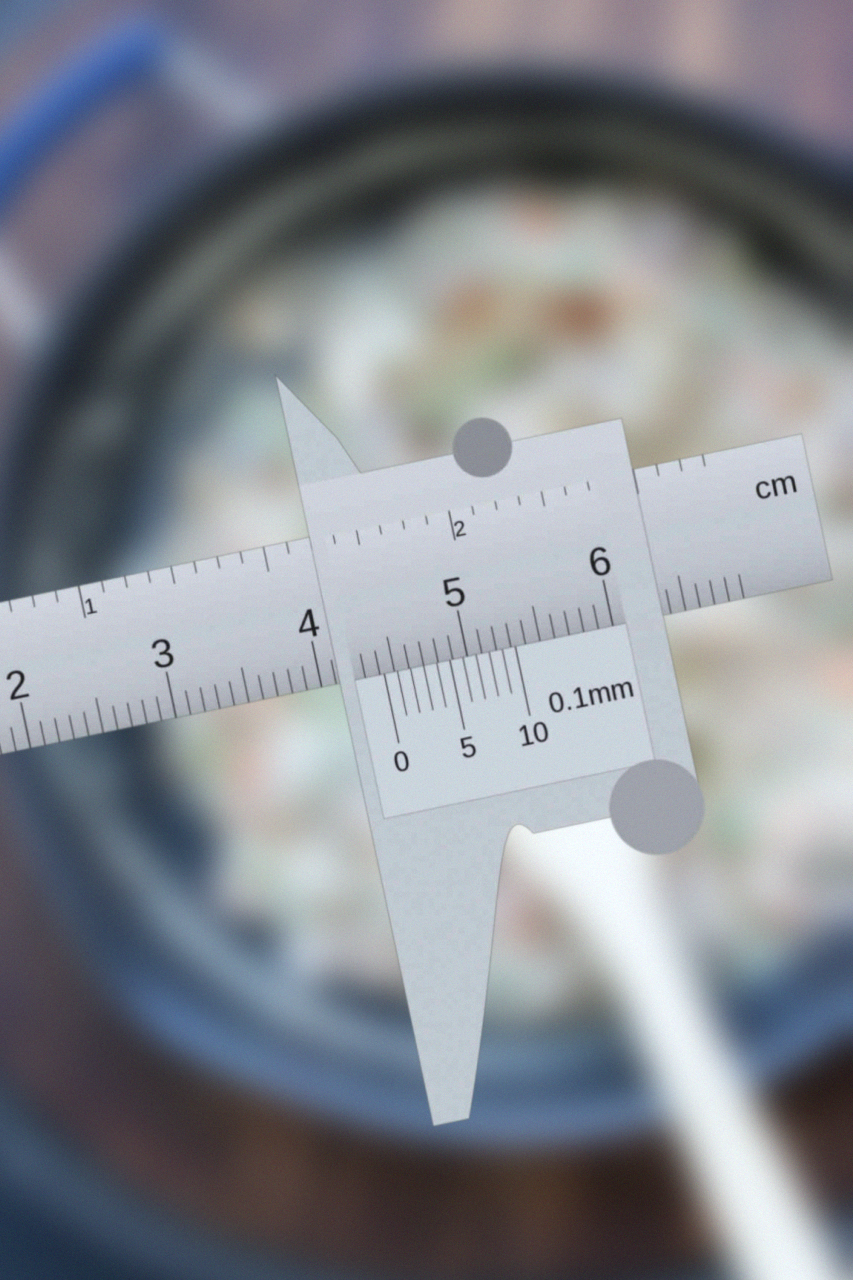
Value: 44.3mm
